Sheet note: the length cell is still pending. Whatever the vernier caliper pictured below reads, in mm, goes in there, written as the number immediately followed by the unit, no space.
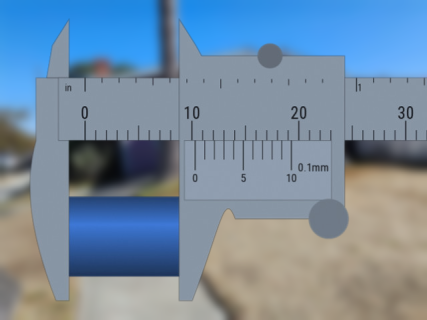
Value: 10.3mm
